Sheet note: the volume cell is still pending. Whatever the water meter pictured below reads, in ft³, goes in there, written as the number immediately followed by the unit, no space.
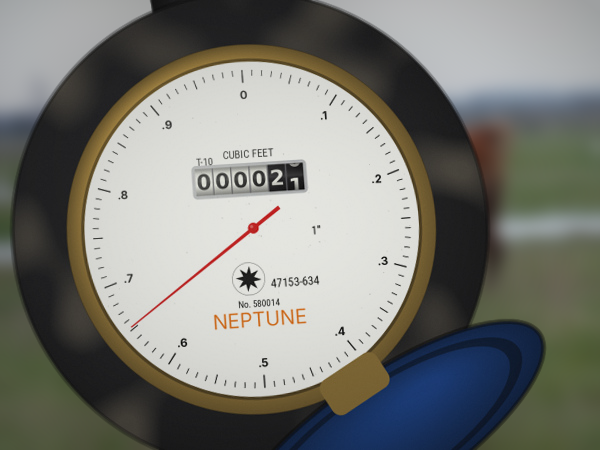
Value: 20.65ft³
